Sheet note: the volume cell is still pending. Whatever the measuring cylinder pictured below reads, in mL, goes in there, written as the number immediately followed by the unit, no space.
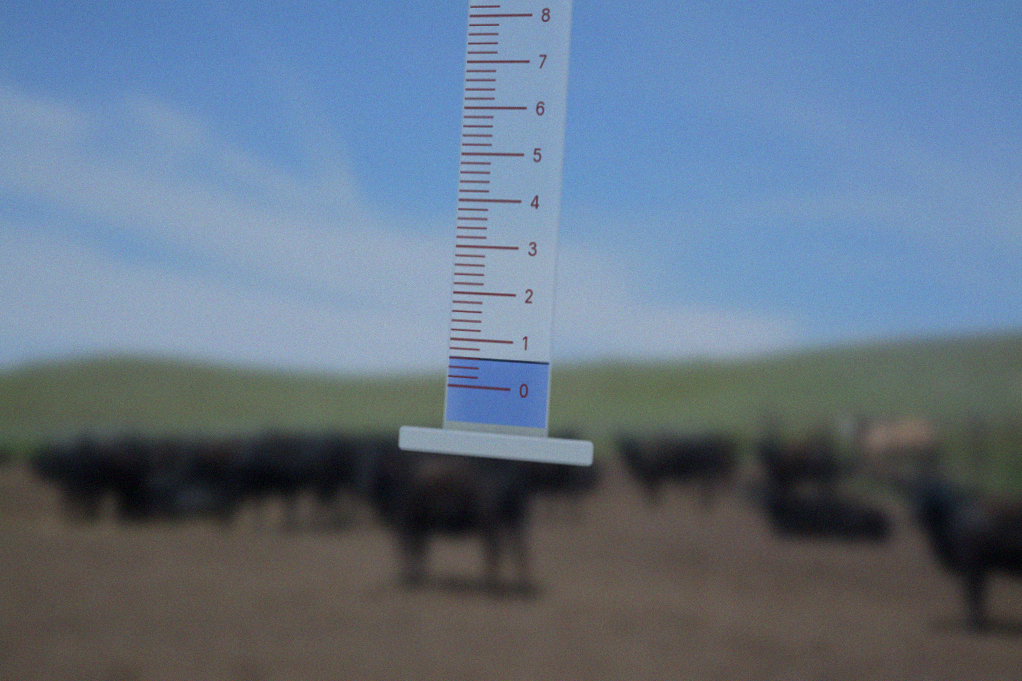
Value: 0.6mL
